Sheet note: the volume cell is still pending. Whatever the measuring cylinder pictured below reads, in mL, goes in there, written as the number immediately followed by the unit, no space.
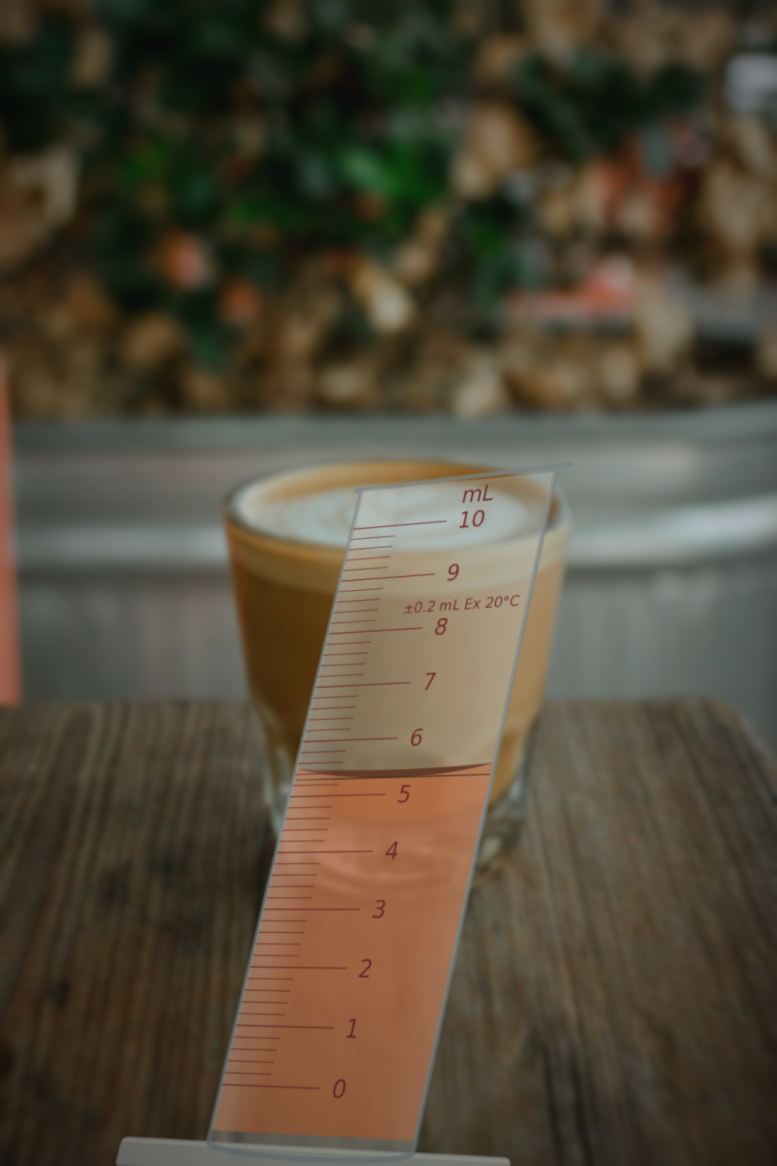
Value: 5.3mL
